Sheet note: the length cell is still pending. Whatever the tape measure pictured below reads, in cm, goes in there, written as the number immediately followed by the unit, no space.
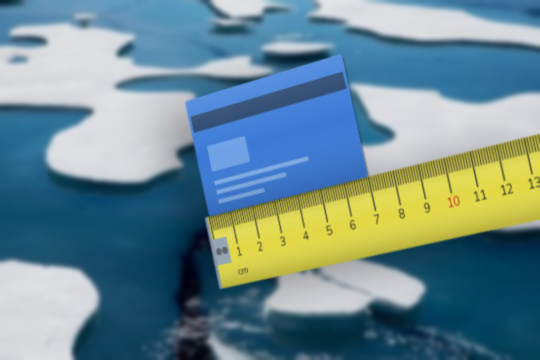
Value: 7cm
